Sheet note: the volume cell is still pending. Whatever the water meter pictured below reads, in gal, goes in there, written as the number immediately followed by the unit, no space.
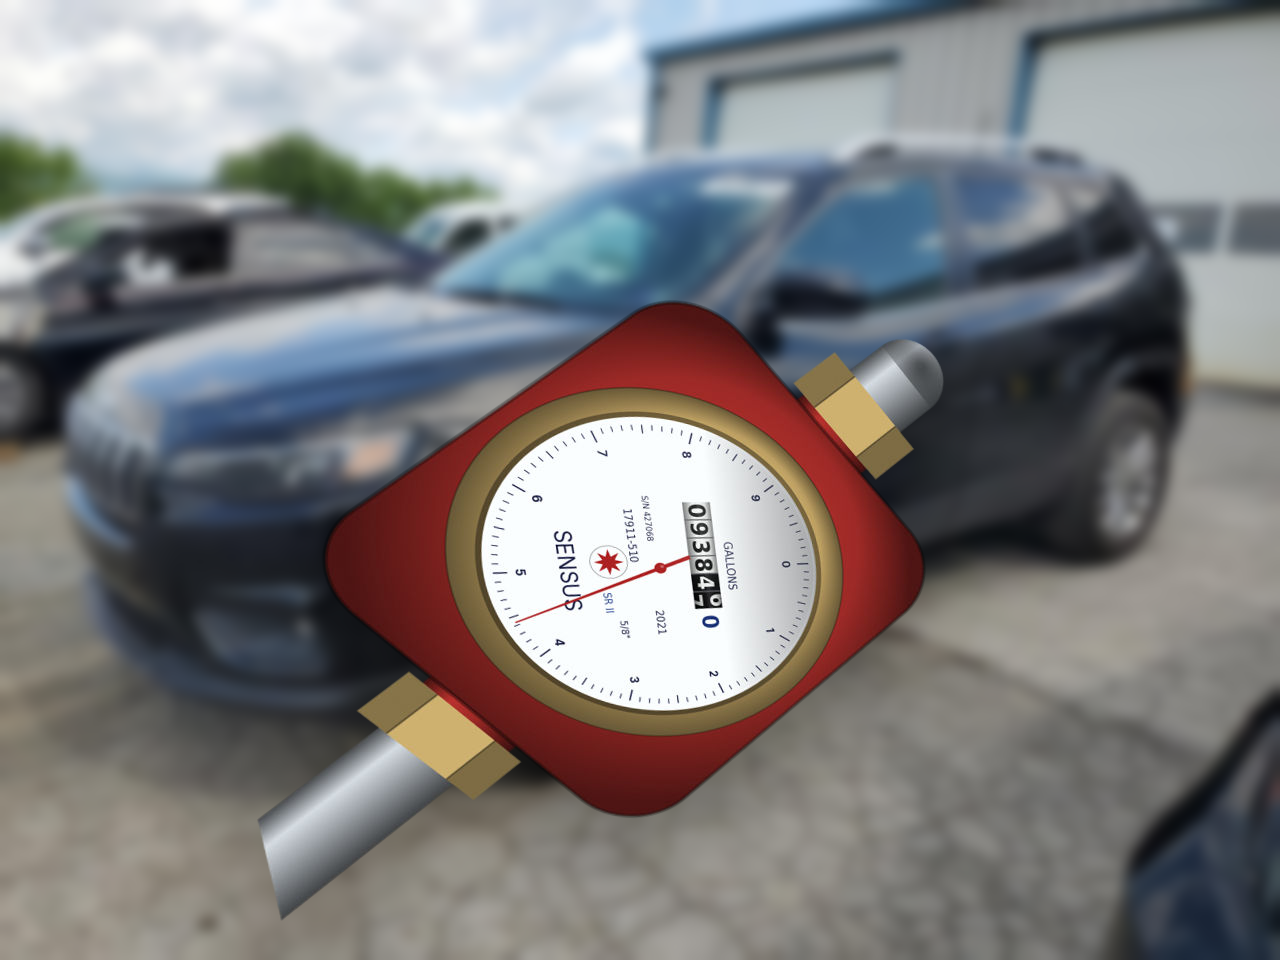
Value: 938464.4gal
